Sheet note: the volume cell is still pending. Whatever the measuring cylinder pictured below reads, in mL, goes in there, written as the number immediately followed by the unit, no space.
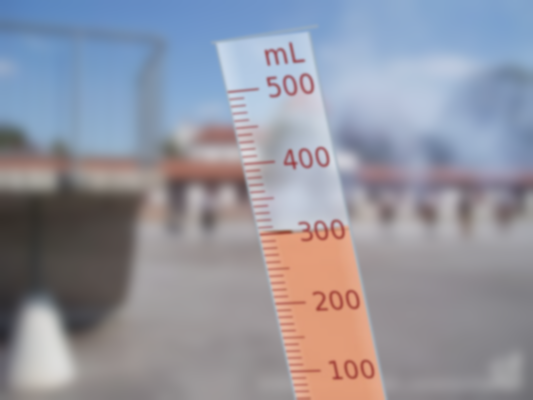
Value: 300mL
